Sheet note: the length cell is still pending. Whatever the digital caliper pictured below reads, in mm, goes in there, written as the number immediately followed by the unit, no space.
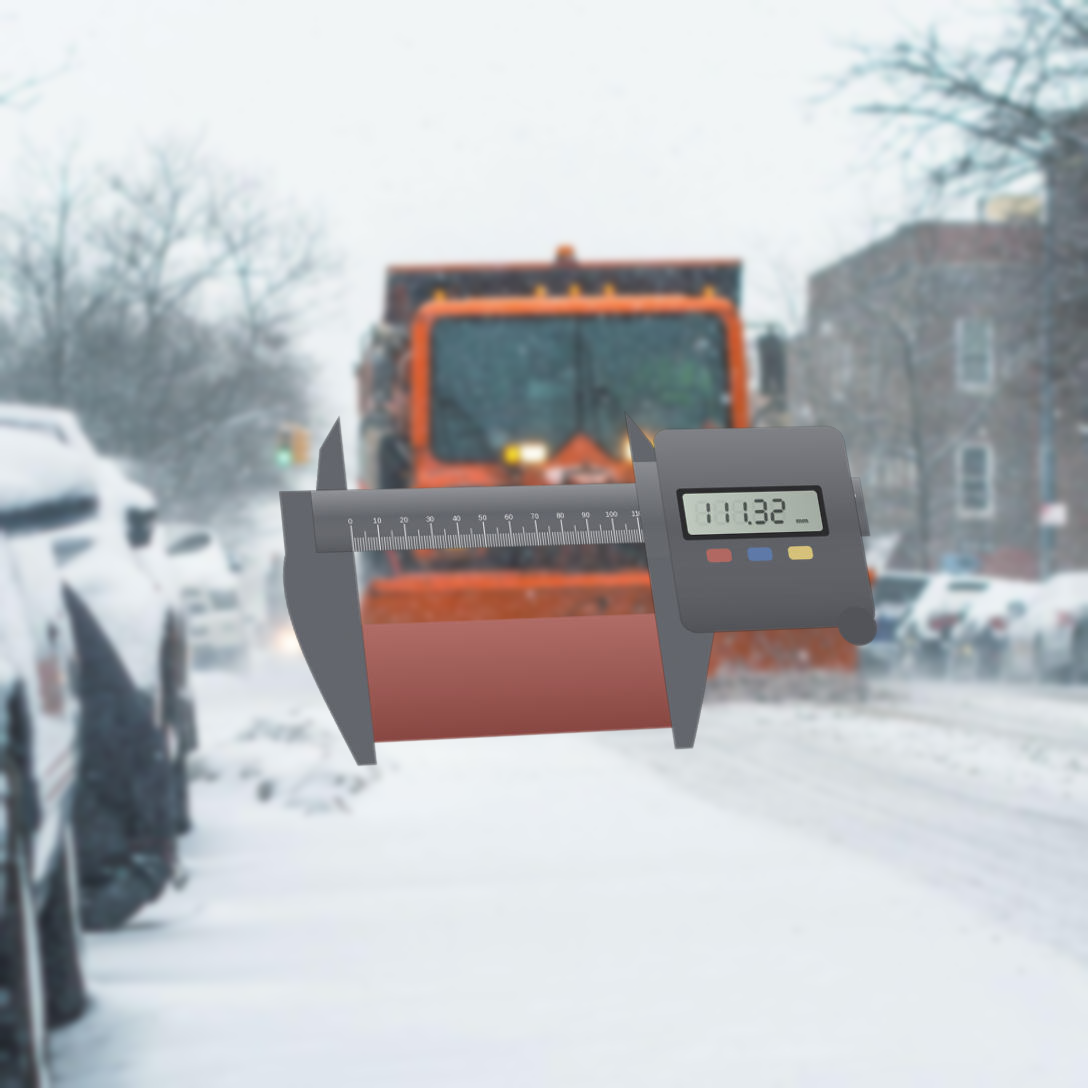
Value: 111.32mm
